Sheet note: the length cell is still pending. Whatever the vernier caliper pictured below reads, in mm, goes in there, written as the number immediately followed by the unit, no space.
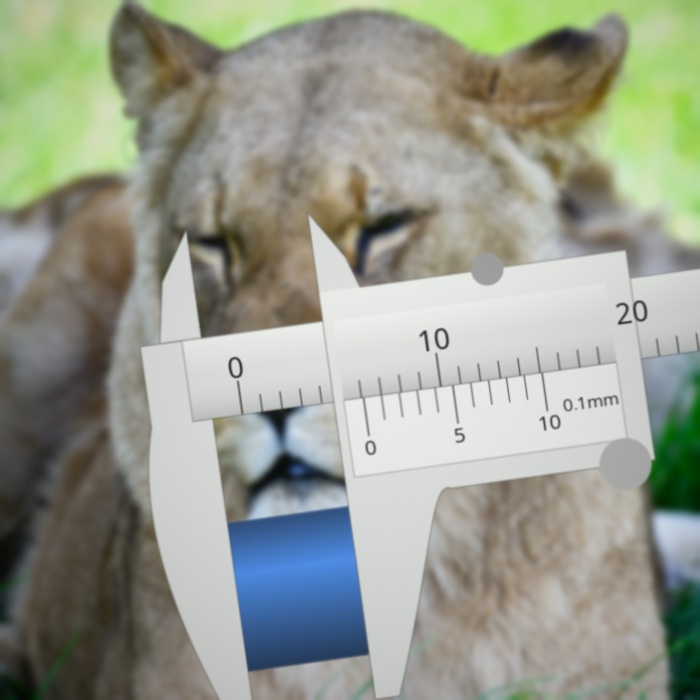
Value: 6.1mm
